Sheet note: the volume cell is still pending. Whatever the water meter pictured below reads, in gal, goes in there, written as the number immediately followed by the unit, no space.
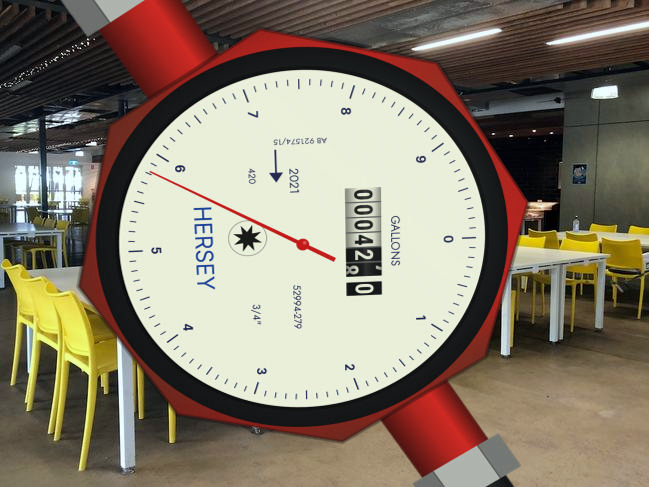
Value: 4275.8gal
